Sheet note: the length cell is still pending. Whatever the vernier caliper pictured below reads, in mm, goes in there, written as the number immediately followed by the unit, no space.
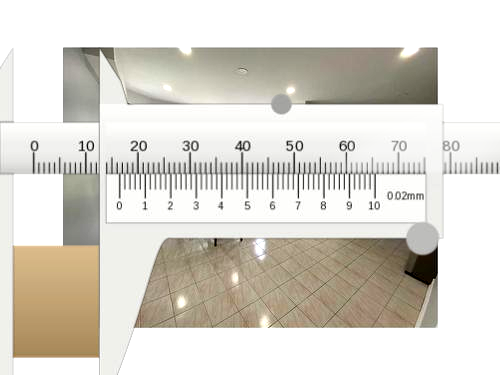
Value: 16.5mm
